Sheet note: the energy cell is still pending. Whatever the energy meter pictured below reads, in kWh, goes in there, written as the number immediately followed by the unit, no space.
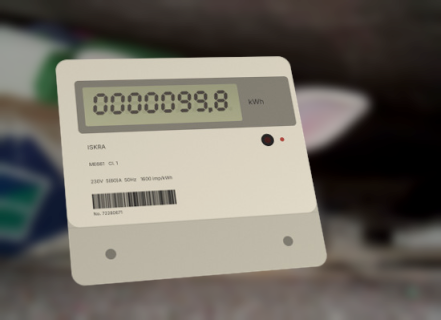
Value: 99.8kWh
